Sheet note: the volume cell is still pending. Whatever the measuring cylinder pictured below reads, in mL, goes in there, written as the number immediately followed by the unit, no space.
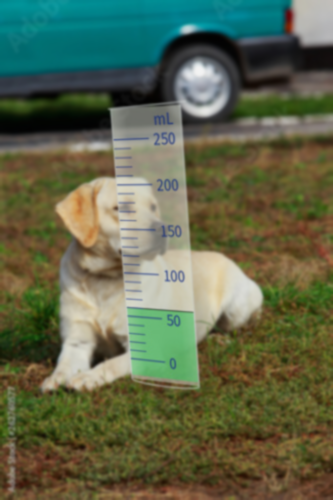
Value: 60mL
